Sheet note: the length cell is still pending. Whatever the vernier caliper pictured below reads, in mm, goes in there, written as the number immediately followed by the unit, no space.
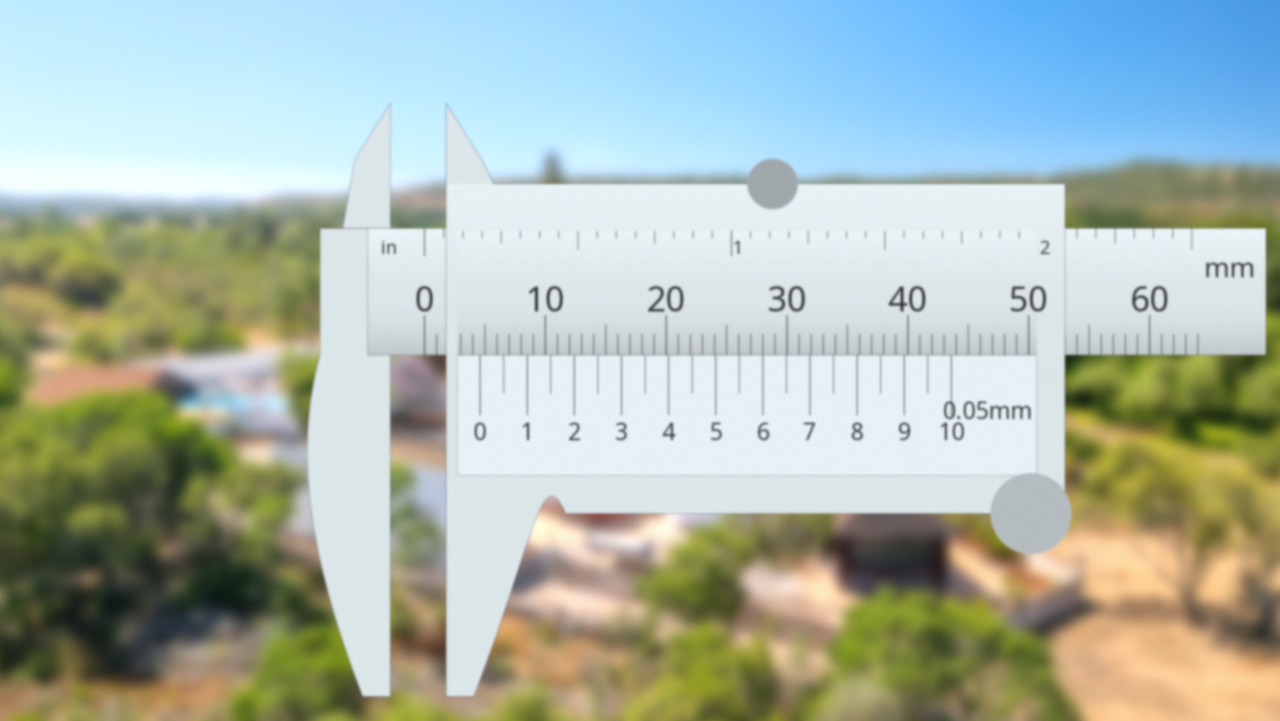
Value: 4.6mm
